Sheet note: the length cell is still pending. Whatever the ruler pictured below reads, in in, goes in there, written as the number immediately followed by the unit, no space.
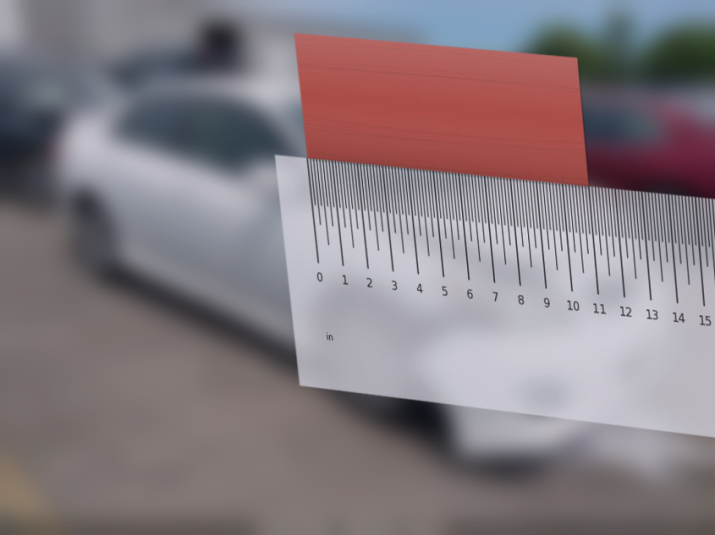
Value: 11in
